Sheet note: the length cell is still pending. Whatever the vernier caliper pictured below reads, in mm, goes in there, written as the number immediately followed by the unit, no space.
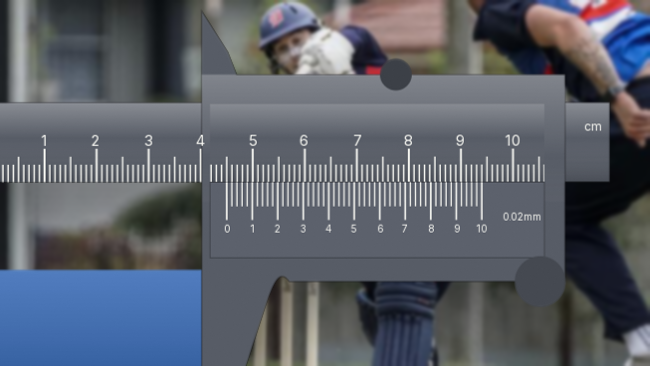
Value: 45.0mm
